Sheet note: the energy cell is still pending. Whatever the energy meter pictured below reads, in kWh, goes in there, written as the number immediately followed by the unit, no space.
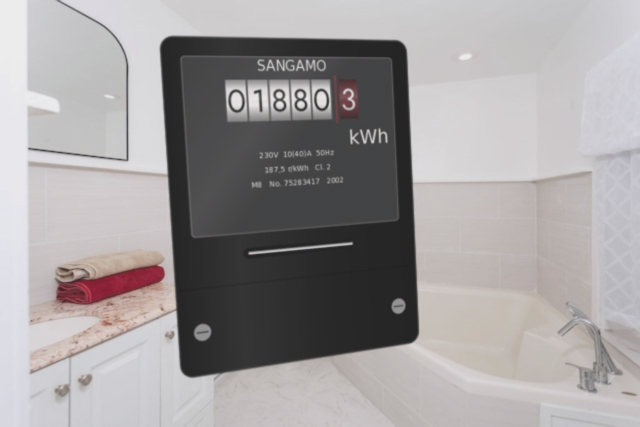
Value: 1880.3kWh
